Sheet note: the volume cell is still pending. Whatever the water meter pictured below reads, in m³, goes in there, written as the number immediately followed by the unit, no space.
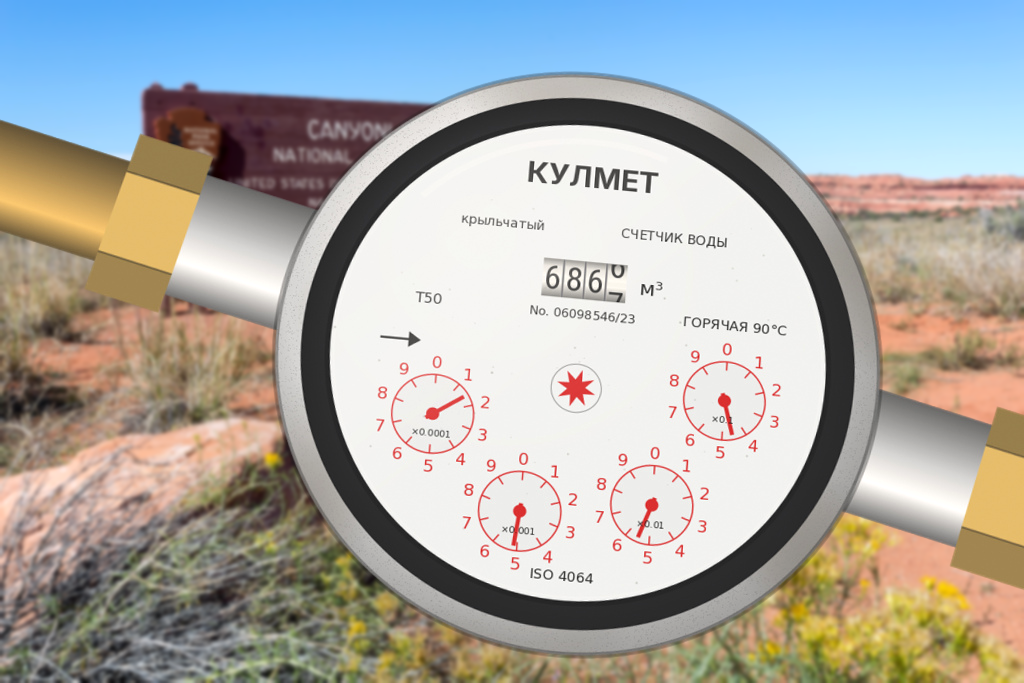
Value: 6866.4551m³
